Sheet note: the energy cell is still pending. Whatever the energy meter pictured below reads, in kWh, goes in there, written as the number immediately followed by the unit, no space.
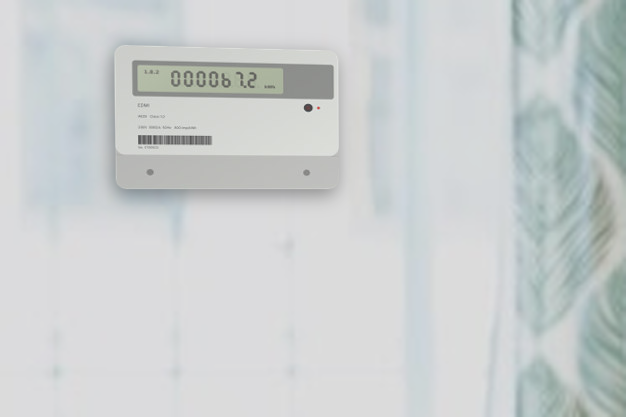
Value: 67.2kWh
